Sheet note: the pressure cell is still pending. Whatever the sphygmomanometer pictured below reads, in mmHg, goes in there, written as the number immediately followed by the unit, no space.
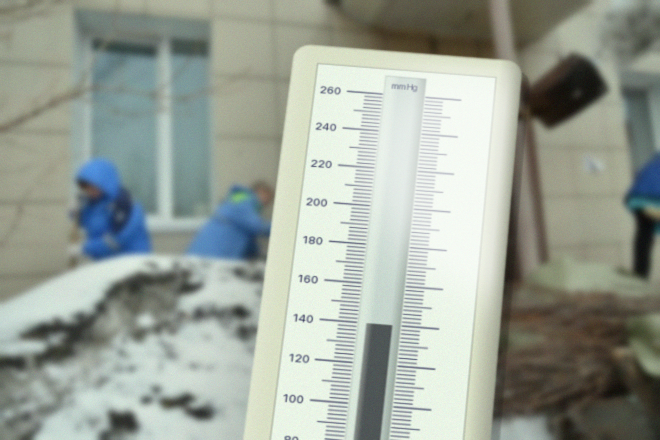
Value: 140mmHg
